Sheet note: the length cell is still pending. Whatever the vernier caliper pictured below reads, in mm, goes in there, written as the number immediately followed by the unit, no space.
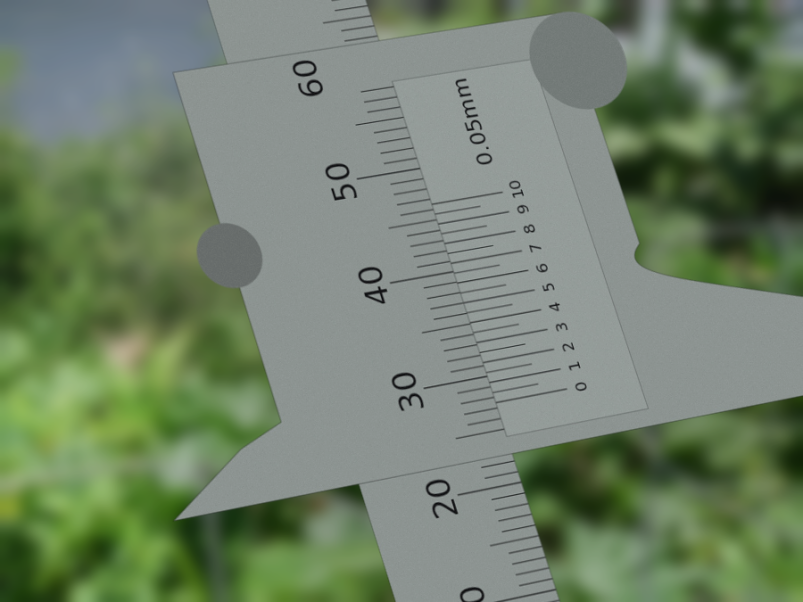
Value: 27.5mm
